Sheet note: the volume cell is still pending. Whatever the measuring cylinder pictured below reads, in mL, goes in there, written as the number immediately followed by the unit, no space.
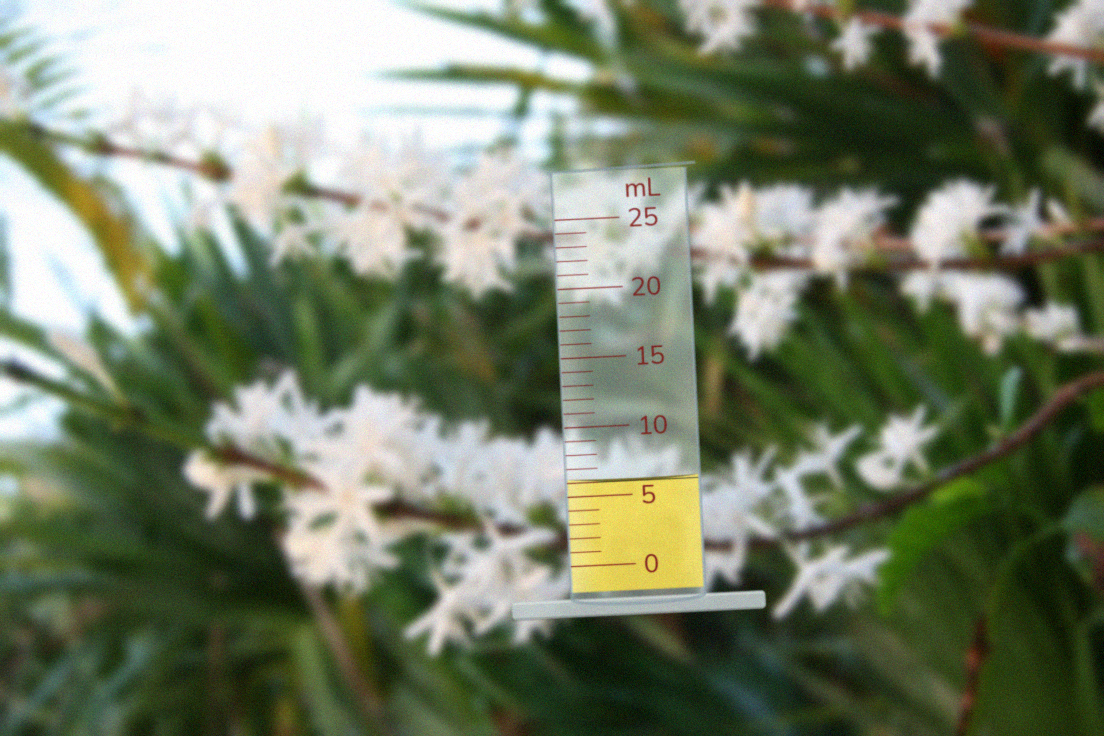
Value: 6mL
